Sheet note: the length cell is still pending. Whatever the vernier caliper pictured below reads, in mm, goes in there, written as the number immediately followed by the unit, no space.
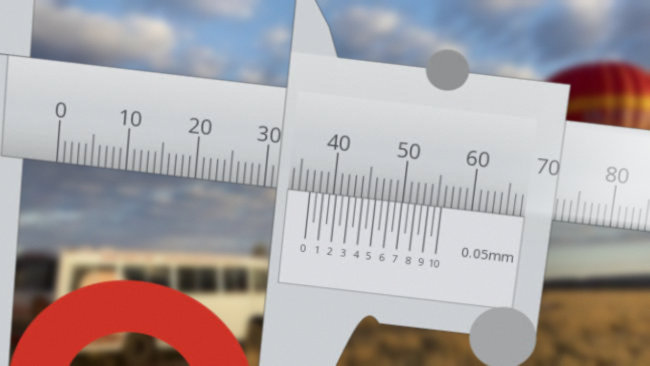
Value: 36.6mm
